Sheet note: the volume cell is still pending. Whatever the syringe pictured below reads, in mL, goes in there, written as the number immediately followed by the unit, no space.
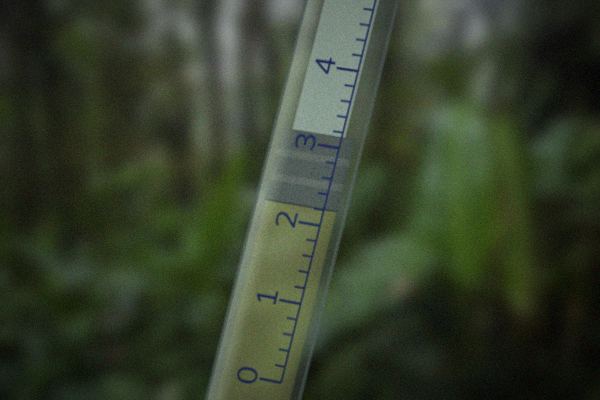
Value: 2.2mL
